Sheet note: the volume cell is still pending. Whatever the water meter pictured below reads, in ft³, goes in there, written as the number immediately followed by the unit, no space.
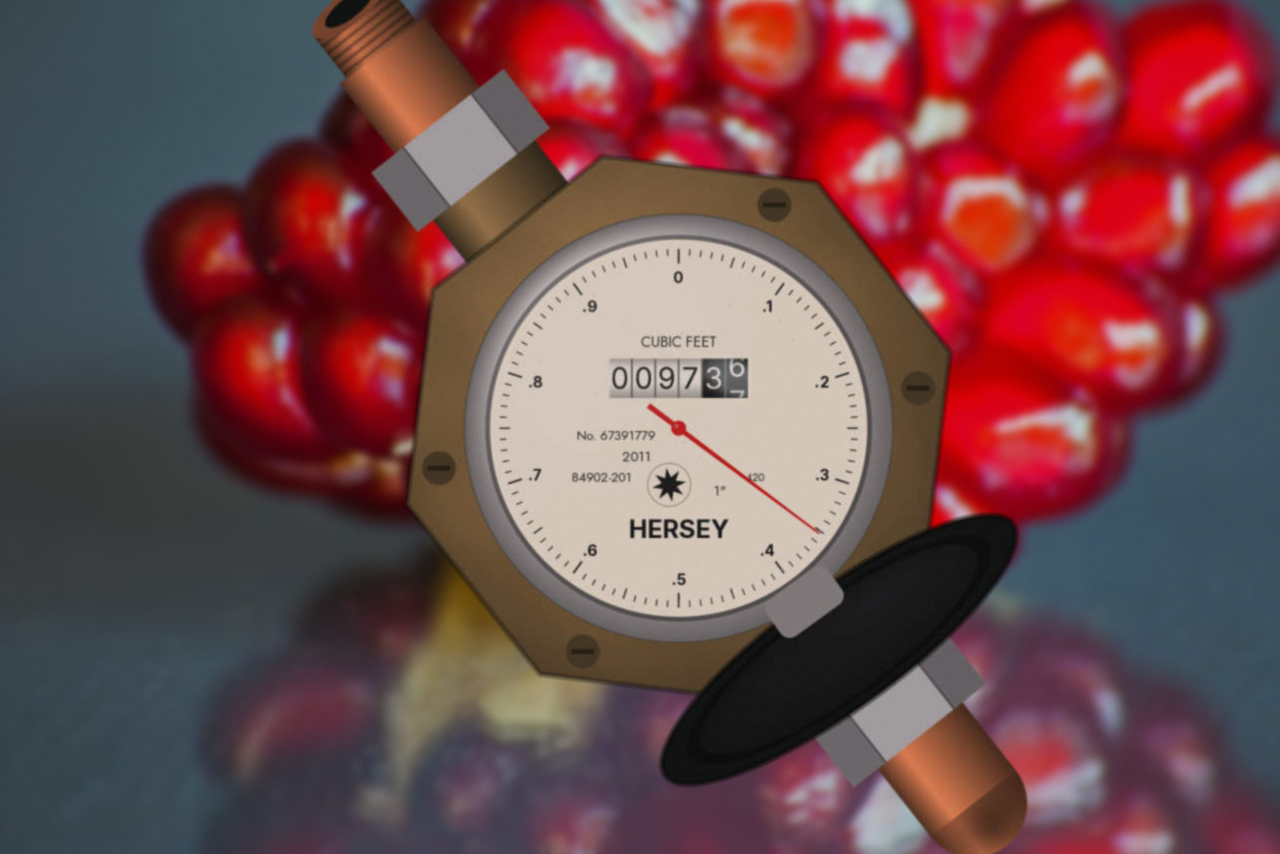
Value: 9736.35ft³
